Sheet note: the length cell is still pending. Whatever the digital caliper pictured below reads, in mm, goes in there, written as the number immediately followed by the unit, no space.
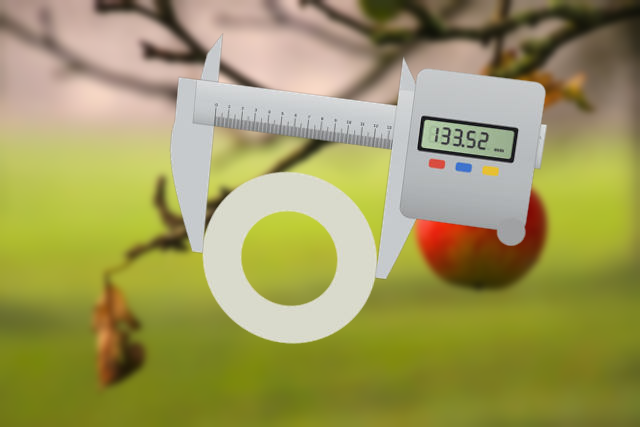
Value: 133.52mm
